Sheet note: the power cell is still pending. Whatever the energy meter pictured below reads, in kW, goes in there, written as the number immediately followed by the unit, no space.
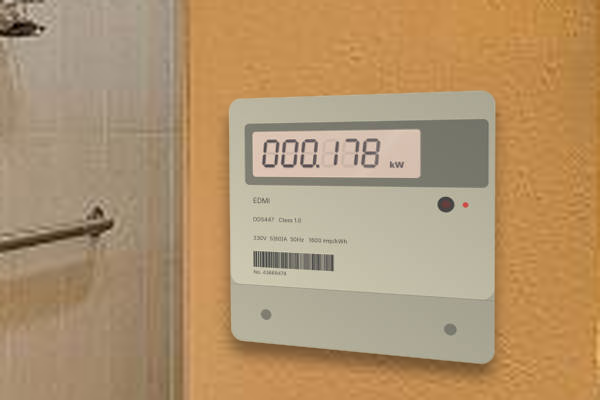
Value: 0.178kW
